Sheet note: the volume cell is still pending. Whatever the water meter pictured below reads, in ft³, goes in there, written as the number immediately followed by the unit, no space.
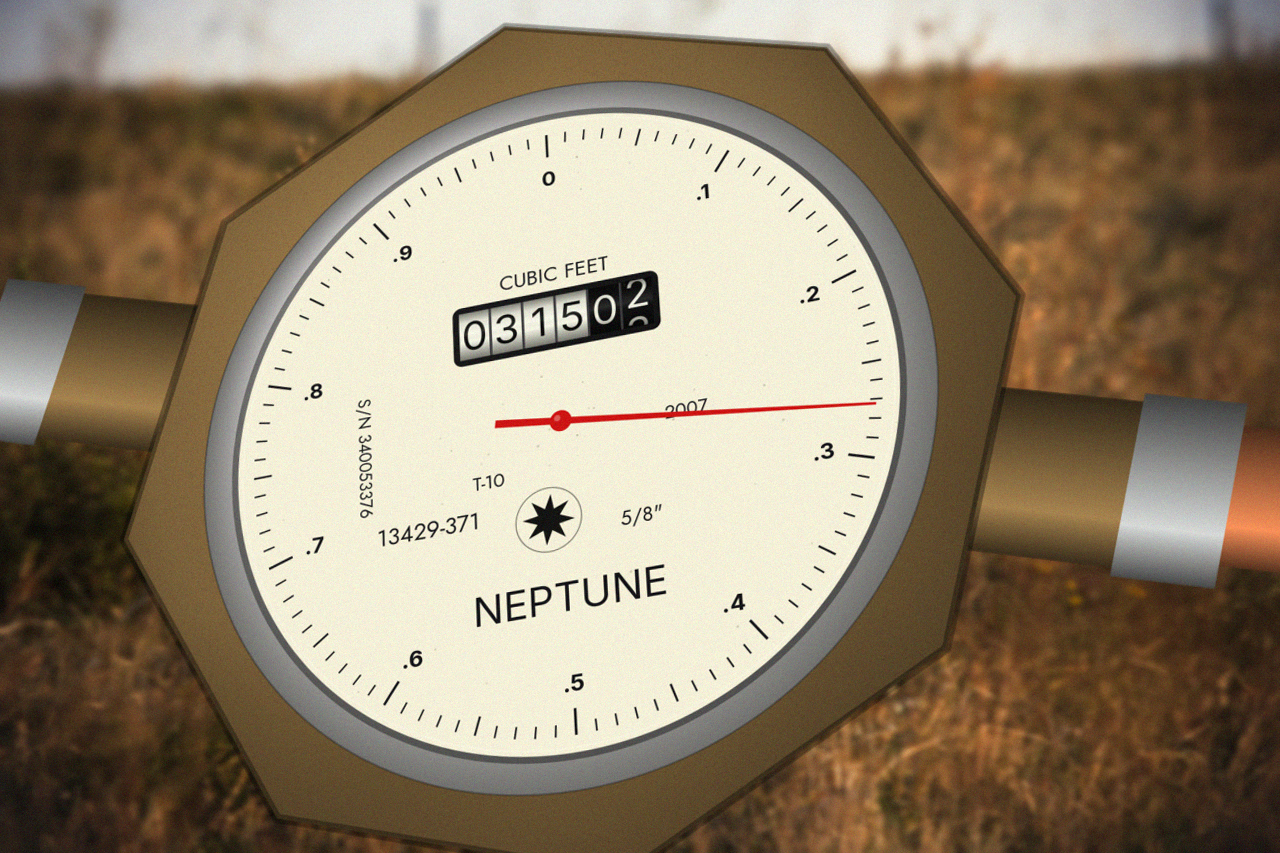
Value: 31502.27ft³
